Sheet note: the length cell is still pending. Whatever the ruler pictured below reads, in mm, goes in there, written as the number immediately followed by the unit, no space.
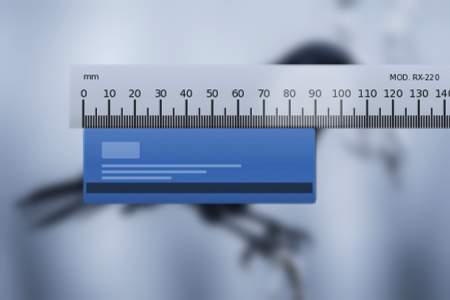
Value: 90mm
